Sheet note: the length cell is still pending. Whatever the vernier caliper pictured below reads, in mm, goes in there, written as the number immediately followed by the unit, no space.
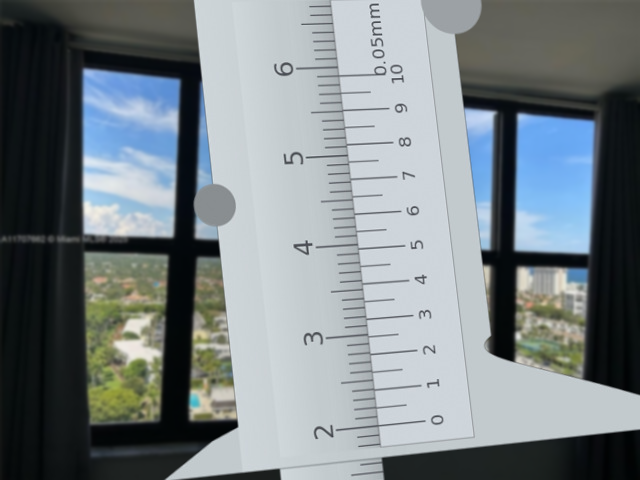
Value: 20.0mm
